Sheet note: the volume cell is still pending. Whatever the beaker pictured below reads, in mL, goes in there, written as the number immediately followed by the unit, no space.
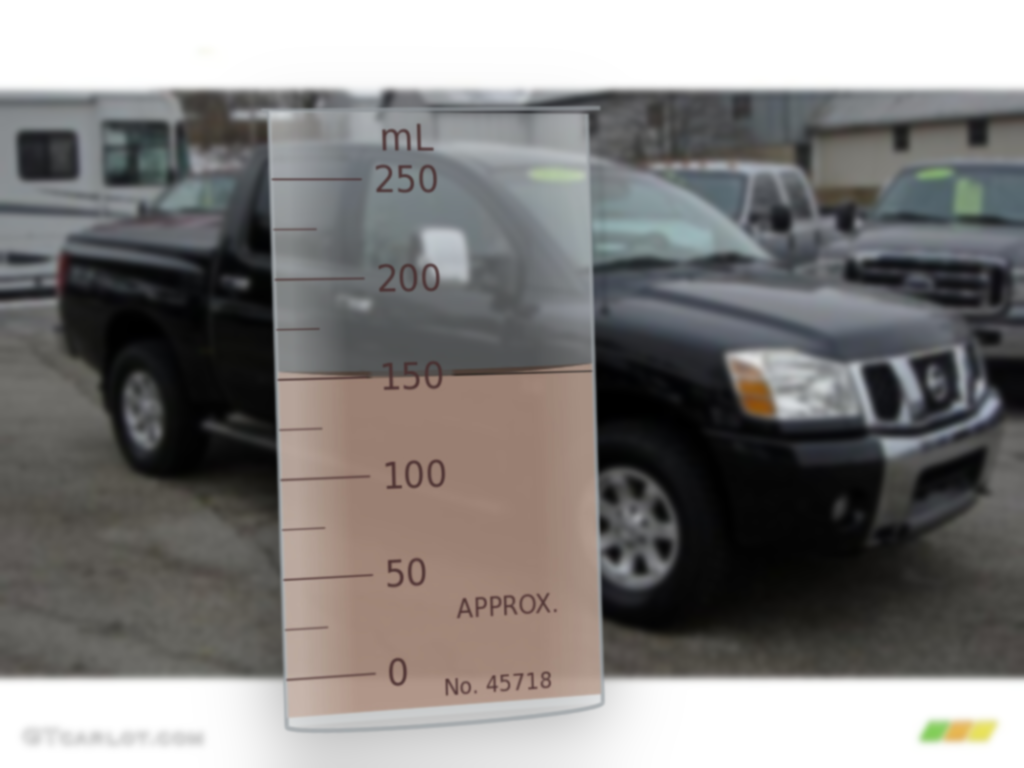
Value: 150mL
